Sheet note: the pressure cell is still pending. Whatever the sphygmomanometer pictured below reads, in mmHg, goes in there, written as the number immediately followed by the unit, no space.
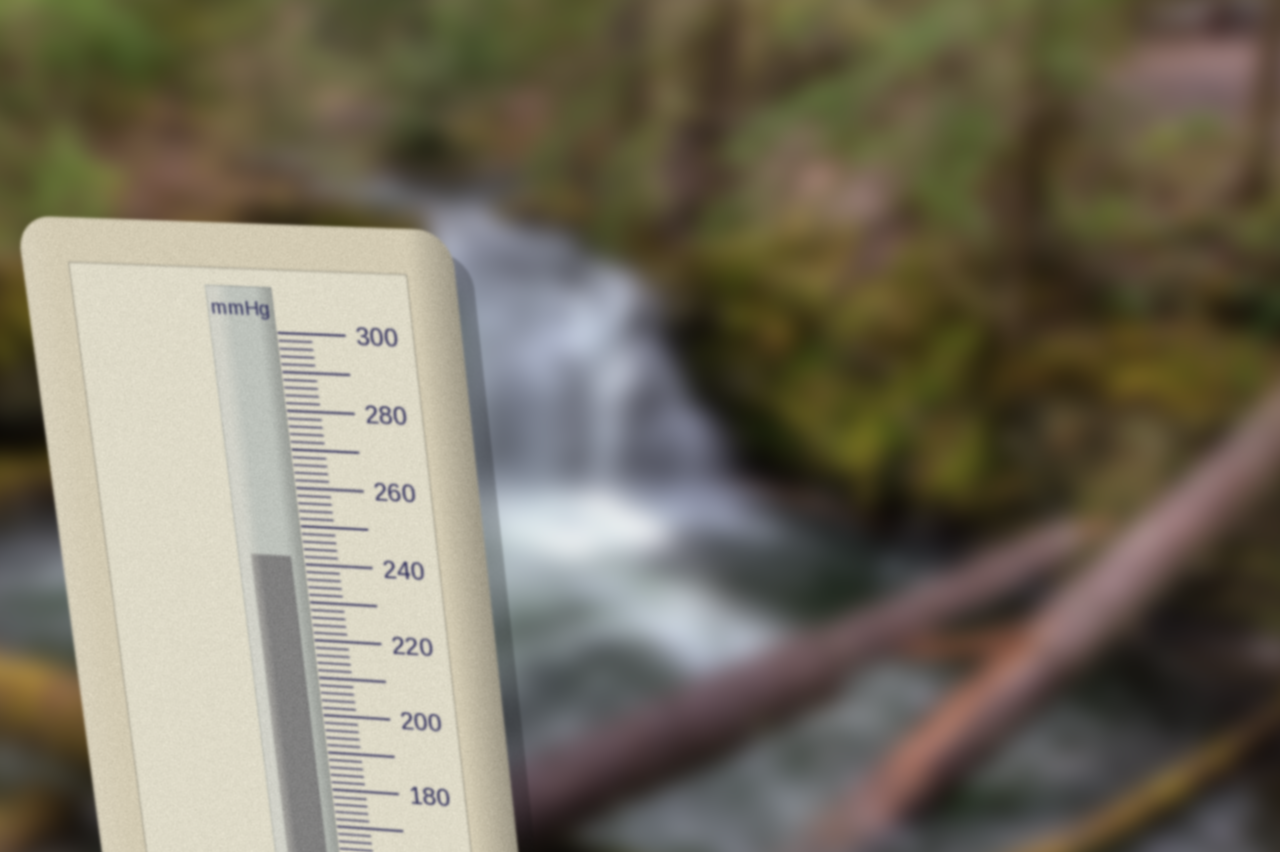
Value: 242mmHg
